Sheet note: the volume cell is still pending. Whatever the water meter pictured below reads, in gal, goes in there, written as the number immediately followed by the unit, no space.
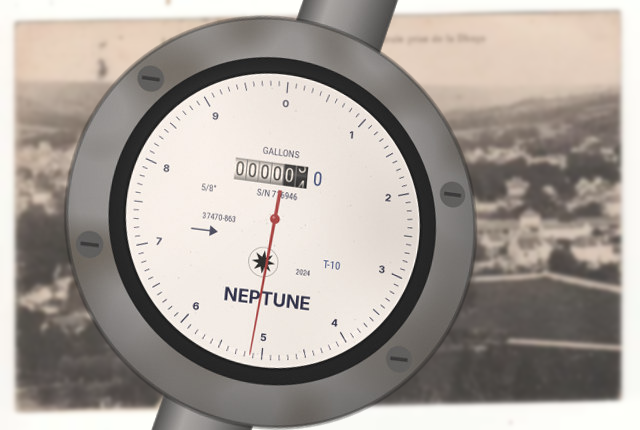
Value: 35.1gal
